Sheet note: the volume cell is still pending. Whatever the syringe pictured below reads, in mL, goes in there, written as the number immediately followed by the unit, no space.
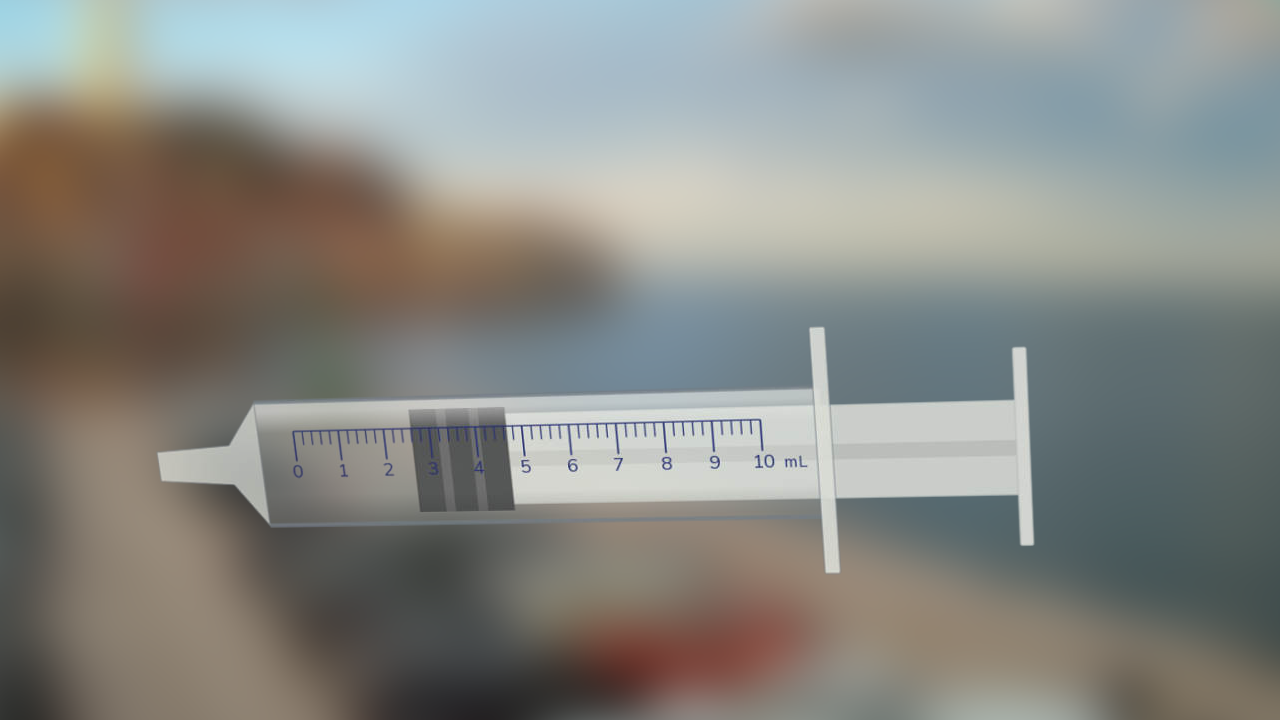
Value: 2.6mL
